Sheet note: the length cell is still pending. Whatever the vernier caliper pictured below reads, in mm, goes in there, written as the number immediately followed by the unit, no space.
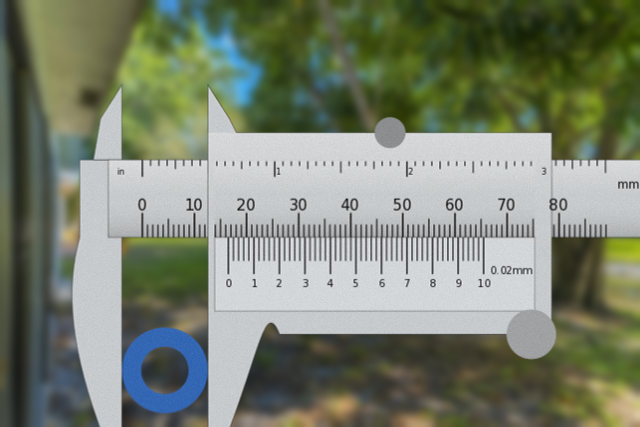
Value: 16.5mm
